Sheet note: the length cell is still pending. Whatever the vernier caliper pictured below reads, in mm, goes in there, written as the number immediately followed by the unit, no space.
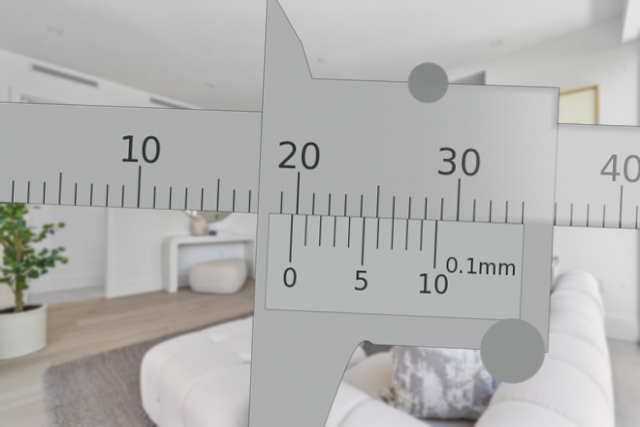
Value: 19.7mm
